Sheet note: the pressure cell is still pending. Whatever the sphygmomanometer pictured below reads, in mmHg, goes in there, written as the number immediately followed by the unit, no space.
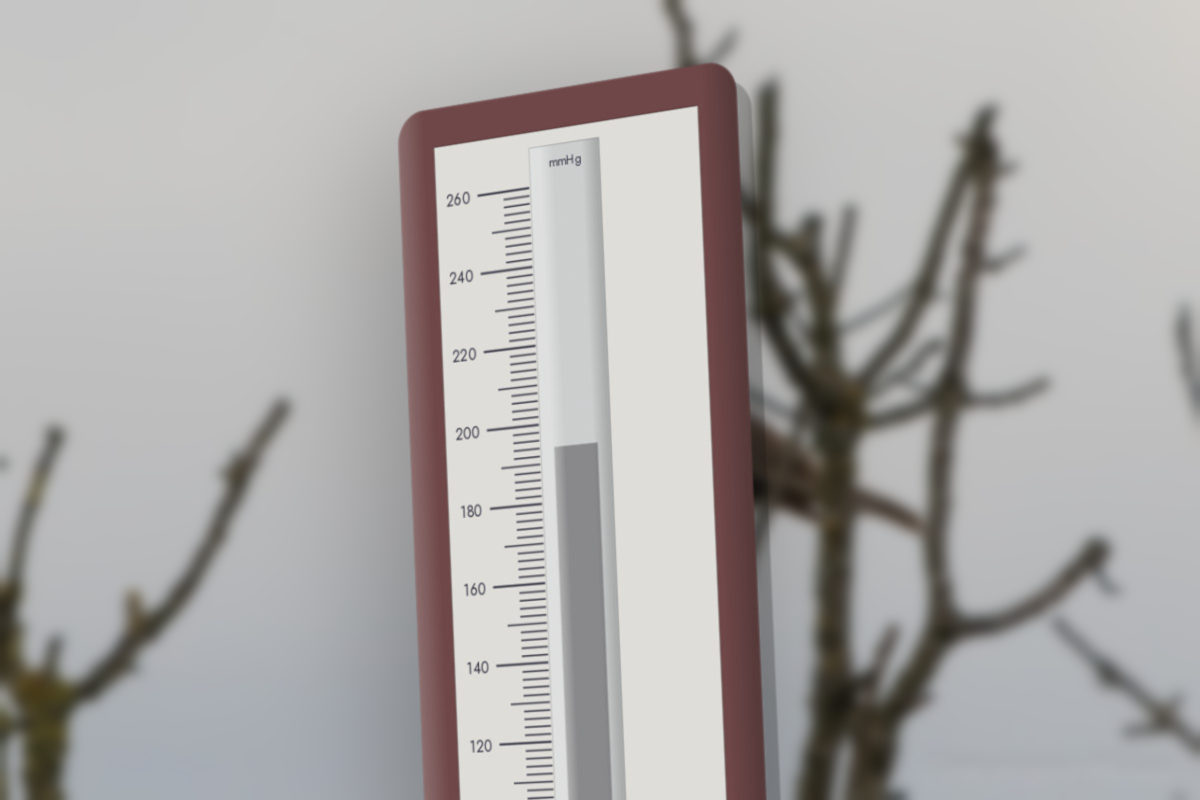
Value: 194mmHg
